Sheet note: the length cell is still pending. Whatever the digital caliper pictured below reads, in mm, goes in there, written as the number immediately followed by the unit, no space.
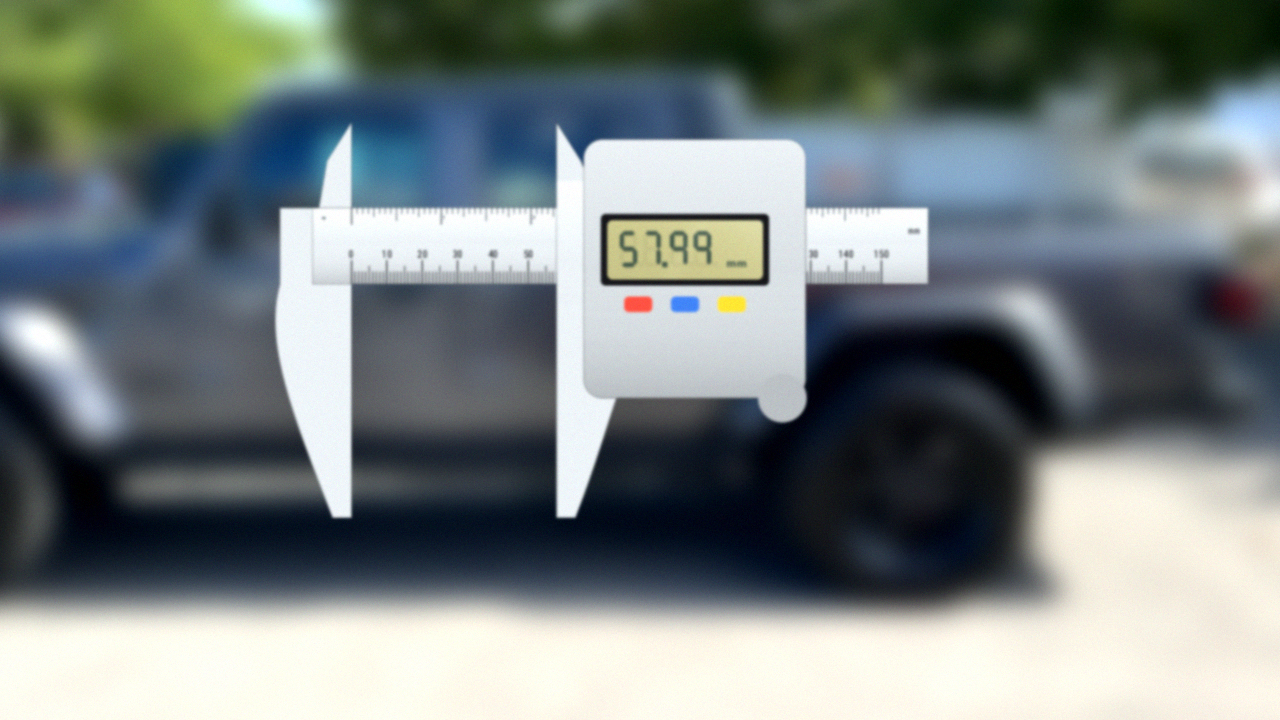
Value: 57.99mm
